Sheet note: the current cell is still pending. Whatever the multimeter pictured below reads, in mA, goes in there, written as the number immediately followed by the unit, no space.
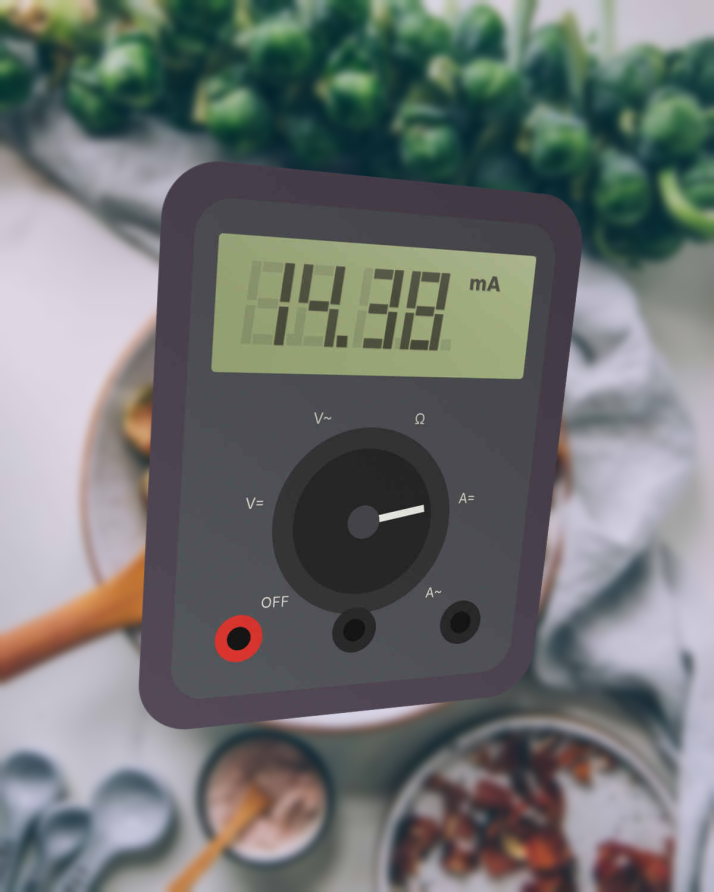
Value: 14.38mA
